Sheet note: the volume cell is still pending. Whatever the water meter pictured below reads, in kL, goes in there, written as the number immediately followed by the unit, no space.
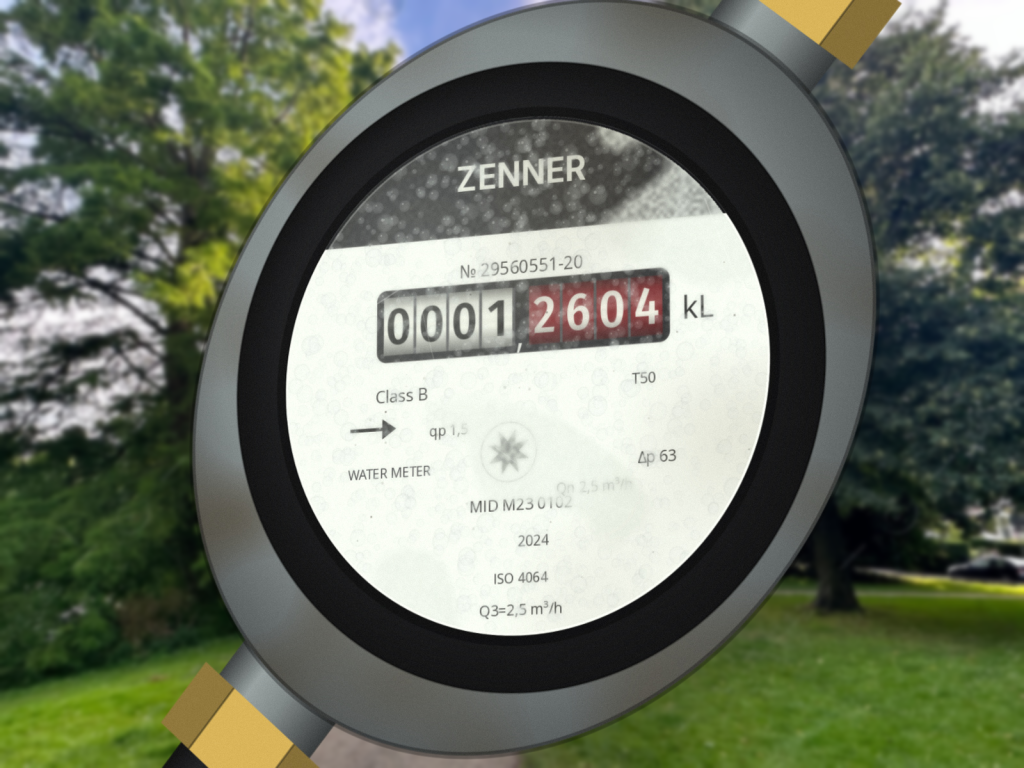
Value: 1.2604kL
